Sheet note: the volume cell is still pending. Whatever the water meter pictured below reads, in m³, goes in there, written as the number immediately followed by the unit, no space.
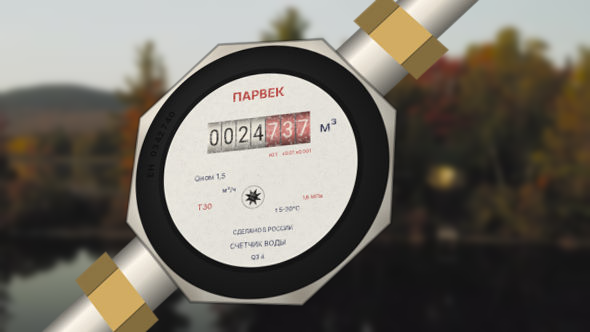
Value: 24.737m³
